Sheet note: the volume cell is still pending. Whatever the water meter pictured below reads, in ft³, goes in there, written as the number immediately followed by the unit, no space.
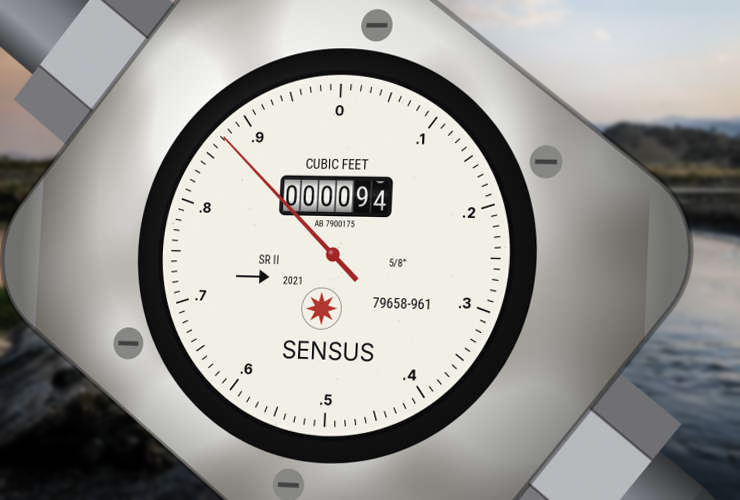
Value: 93.87ft³
